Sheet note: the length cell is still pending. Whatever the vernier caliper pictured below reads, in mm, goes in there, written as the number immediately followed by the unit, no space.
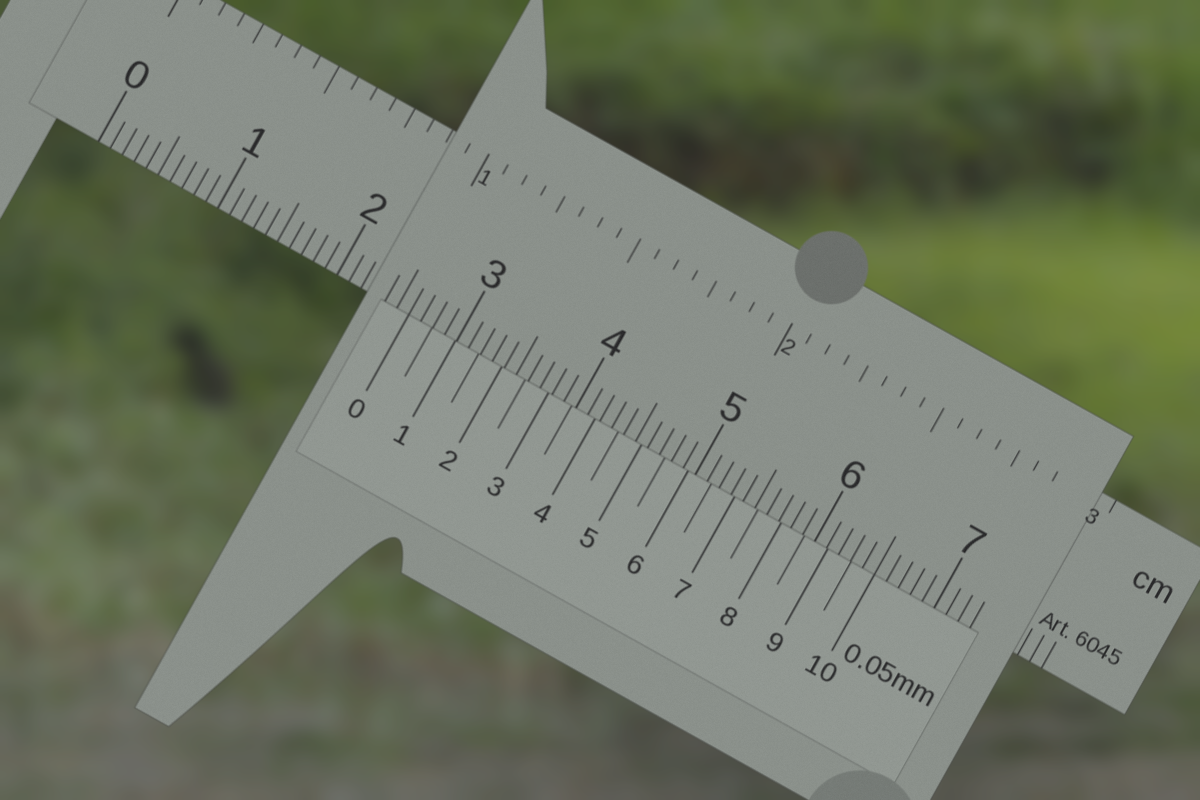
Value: 26.0mm
